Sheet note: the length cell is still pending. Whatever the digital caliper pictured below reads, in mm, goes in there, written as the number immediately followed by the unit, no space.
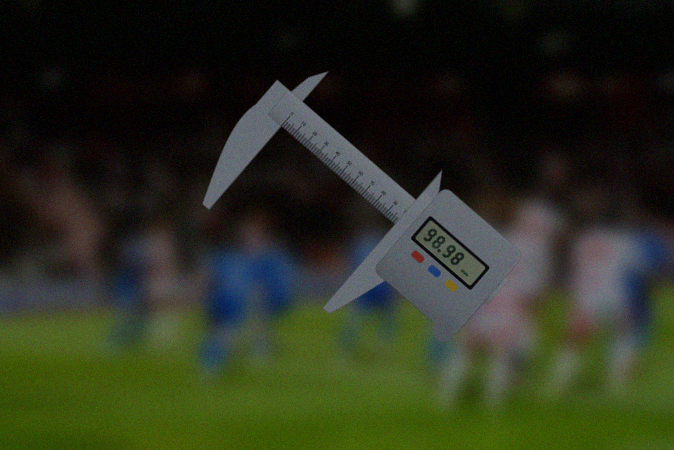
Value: 98.98mm
